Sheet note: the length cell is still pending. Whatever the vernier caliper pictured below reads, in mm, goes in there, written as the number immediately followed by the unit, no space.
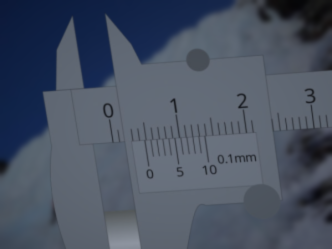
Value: 4.8mm
